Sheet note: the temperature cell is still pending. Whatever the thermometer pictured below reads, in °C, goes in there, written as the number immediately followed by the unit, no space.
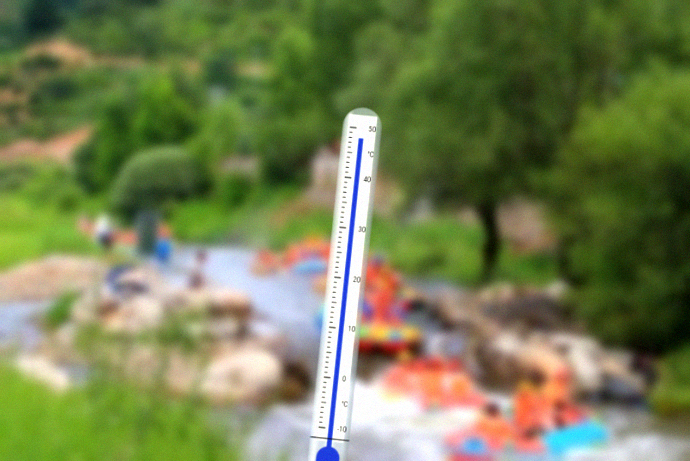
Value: 48°C
